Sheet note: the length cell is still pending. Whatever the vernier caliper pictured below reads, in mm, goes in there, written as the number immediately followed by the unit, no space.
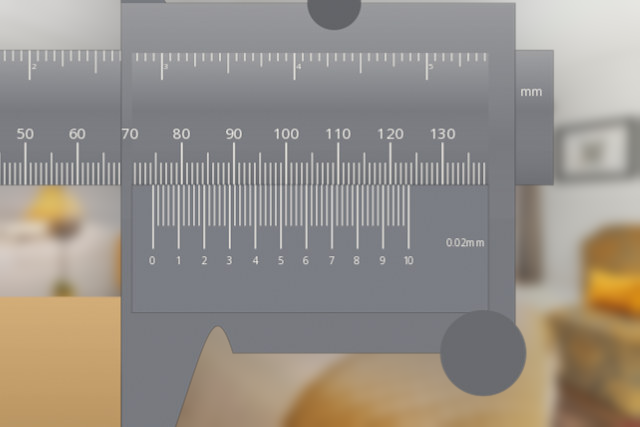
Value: 74.5mm
